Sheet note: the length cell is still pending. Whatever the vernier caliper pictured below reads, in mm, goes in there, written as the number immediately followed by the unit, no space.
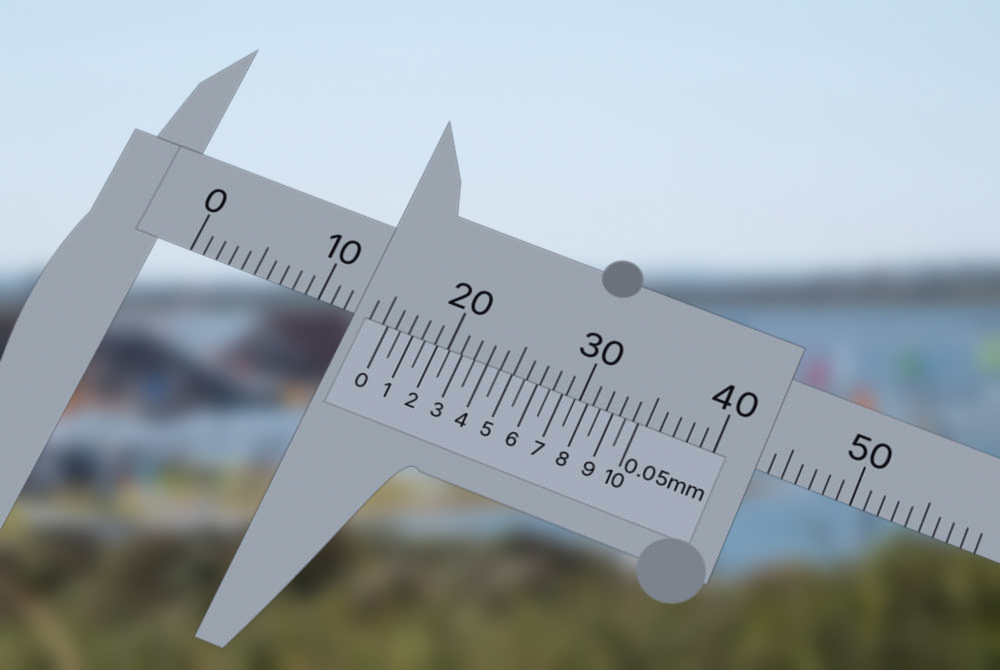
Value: 15.4mm
